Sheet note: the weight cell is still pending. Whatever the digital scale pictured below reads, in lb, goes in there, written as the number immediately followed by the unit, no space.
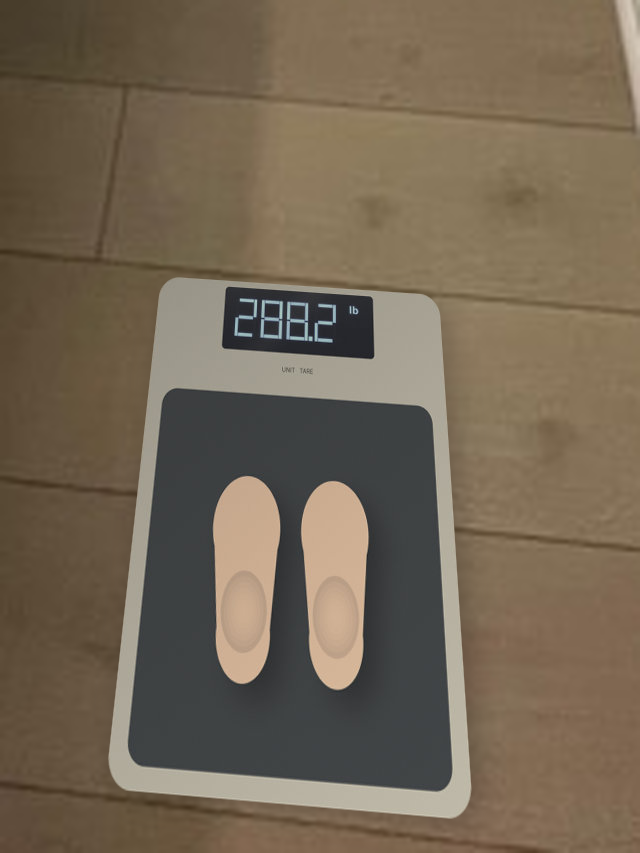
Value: 288.2lb
